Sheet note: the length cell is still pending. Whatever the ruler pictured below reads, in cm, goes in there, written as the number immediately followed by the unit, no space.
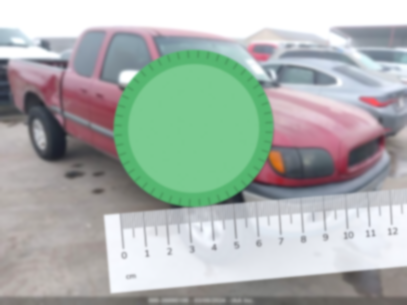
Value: 7cm
